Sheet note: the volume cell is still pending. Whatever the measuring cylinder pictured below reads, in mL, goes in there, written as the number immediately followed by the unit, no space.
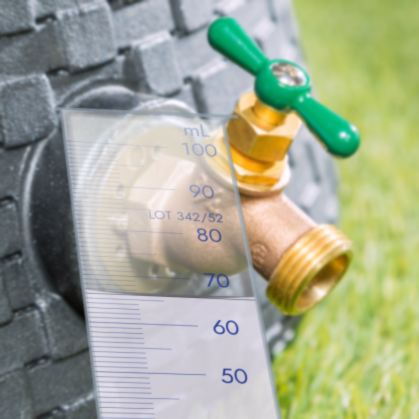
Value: 66mL
